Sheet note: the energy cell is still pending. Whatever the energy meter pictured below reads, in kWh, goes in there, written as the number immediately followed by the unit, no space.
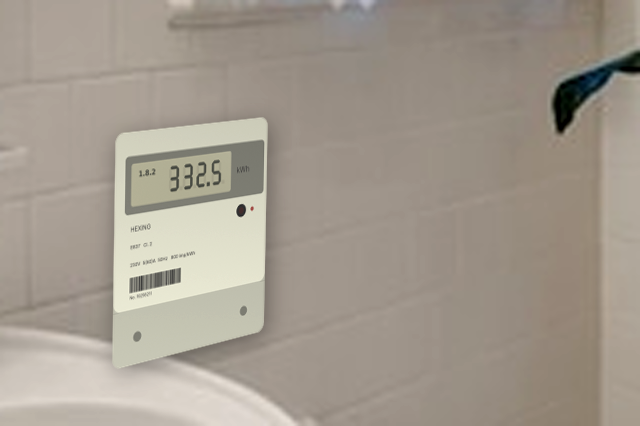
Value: 332.5kWh
